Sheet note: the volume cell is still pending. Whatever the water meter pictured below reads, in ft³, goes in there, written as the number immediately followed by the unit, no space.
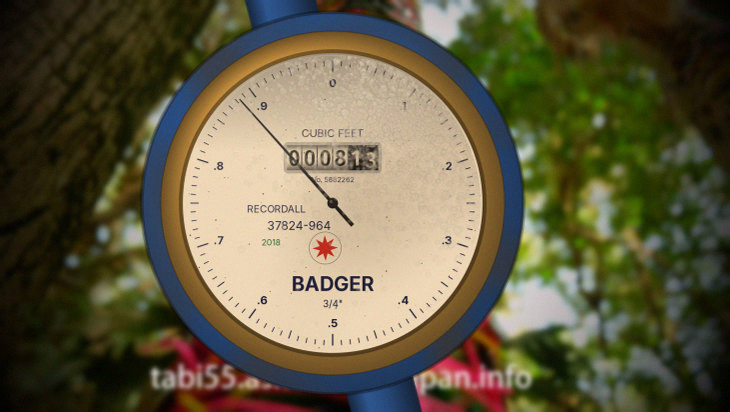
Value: 812.88ft³
